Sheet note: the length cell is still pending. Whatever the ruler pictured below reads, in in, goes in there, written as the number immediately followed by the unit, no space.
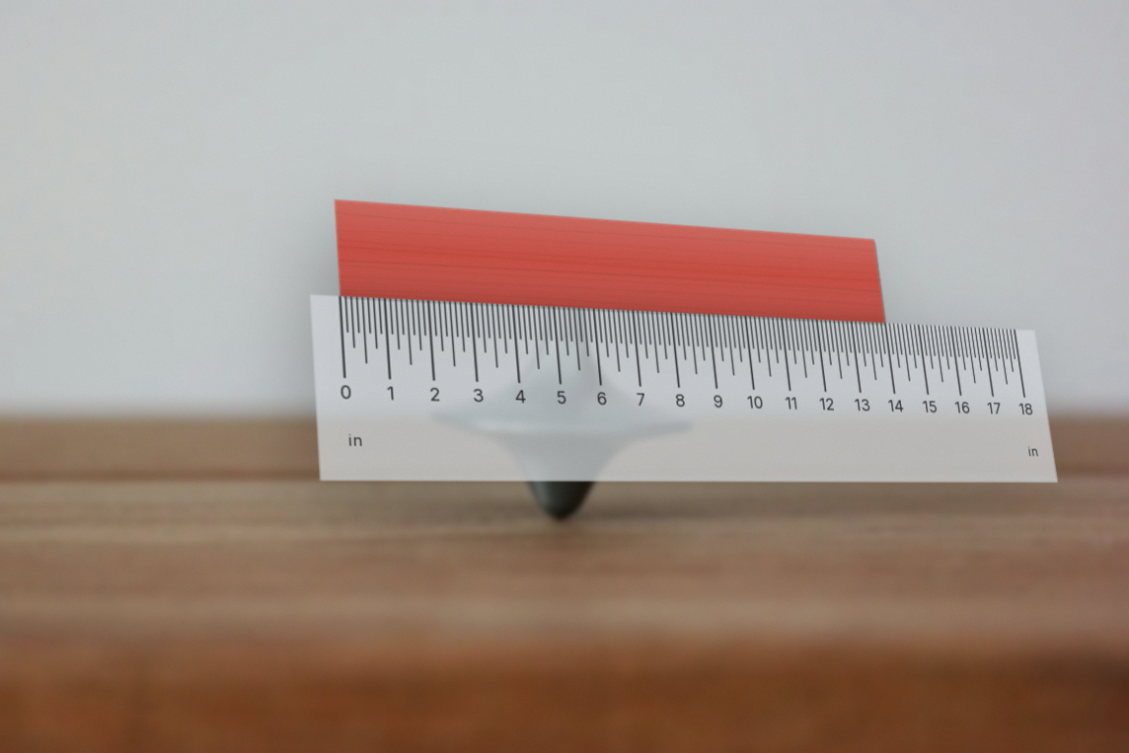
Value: 14in
